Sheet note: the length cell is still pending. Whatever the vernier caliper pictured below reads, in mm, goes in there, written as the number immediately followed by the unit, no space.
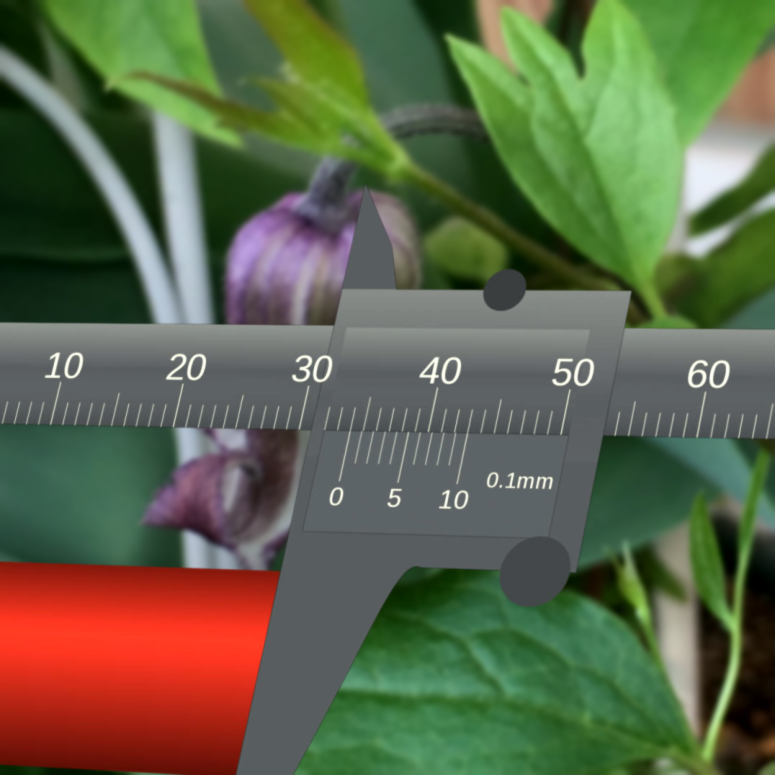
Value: 34.0mm
